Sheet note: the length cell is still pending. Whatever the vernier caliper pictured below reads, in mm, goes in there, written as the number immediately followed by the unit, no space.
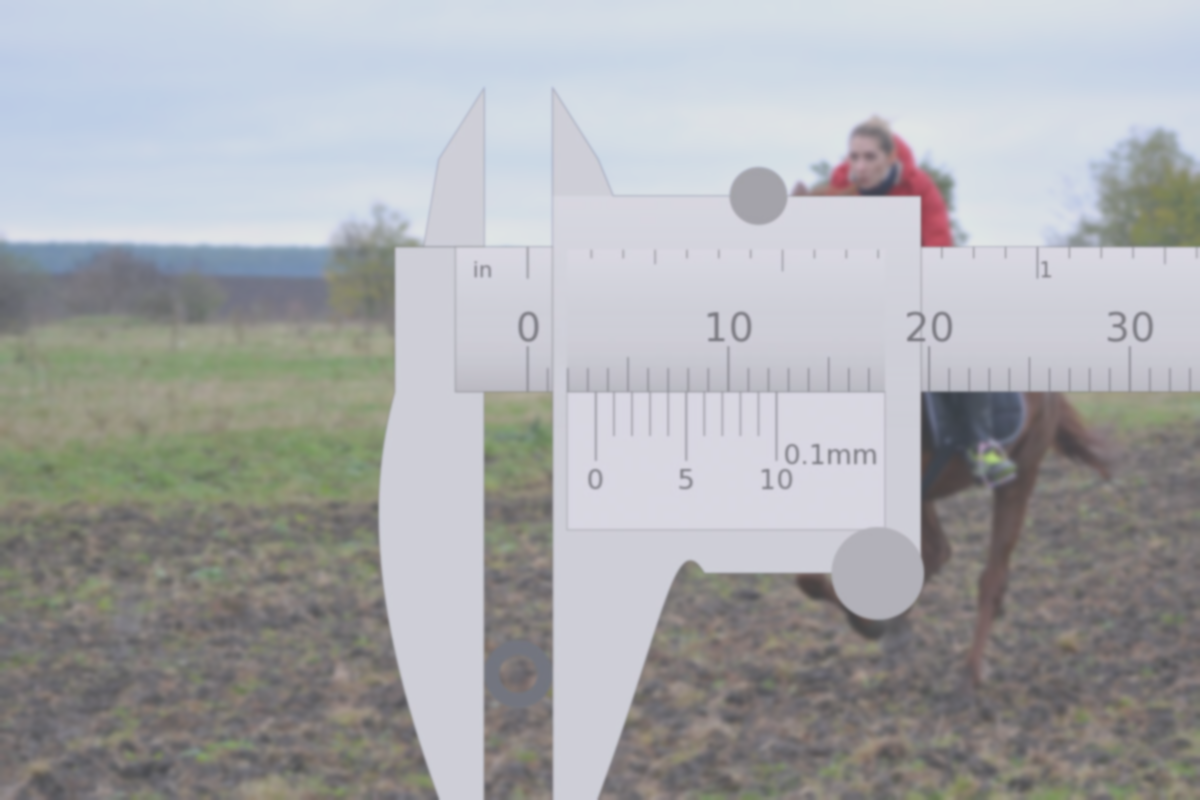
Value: 3.4mm
